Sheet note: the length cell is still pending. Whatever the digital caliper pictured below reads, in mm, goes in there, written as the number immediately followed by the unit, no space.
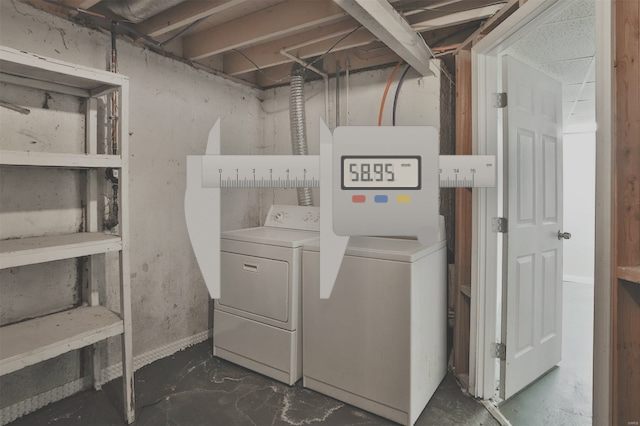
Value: 58.95mm
